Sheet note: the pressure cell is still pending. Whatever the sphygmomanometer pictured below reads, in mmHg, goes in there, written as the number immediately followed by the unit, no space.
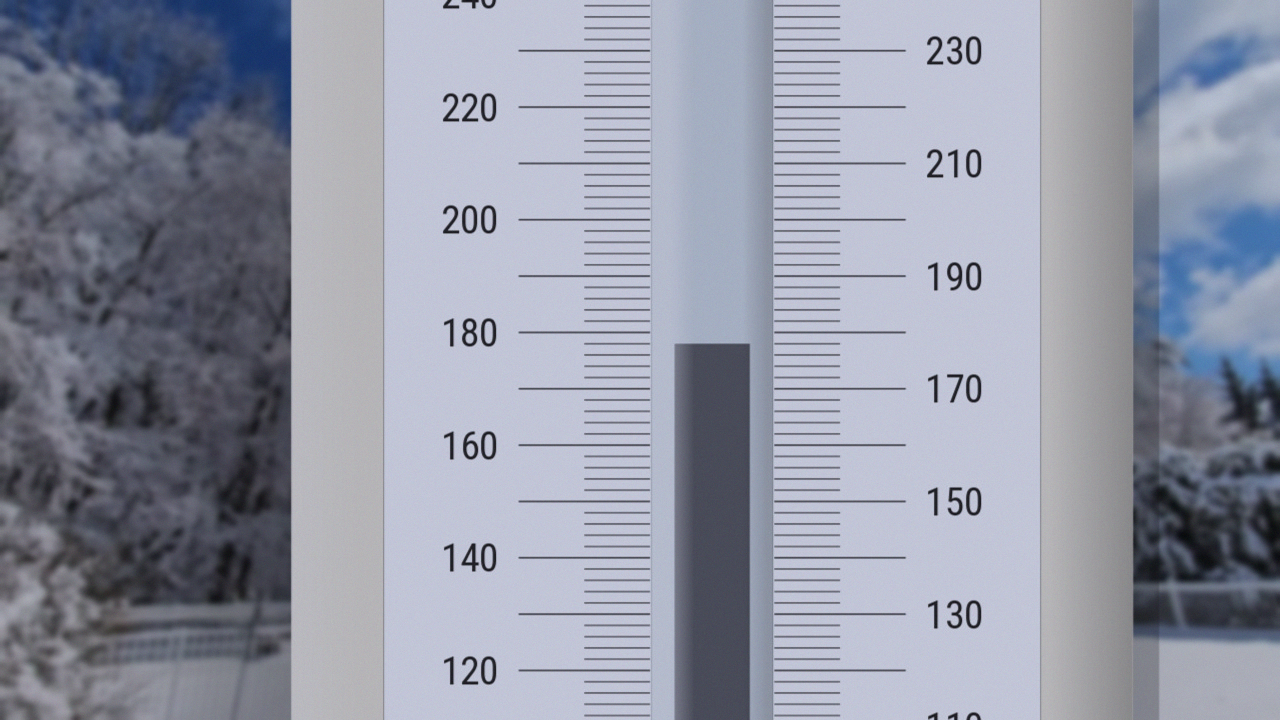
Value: 178mmHg
